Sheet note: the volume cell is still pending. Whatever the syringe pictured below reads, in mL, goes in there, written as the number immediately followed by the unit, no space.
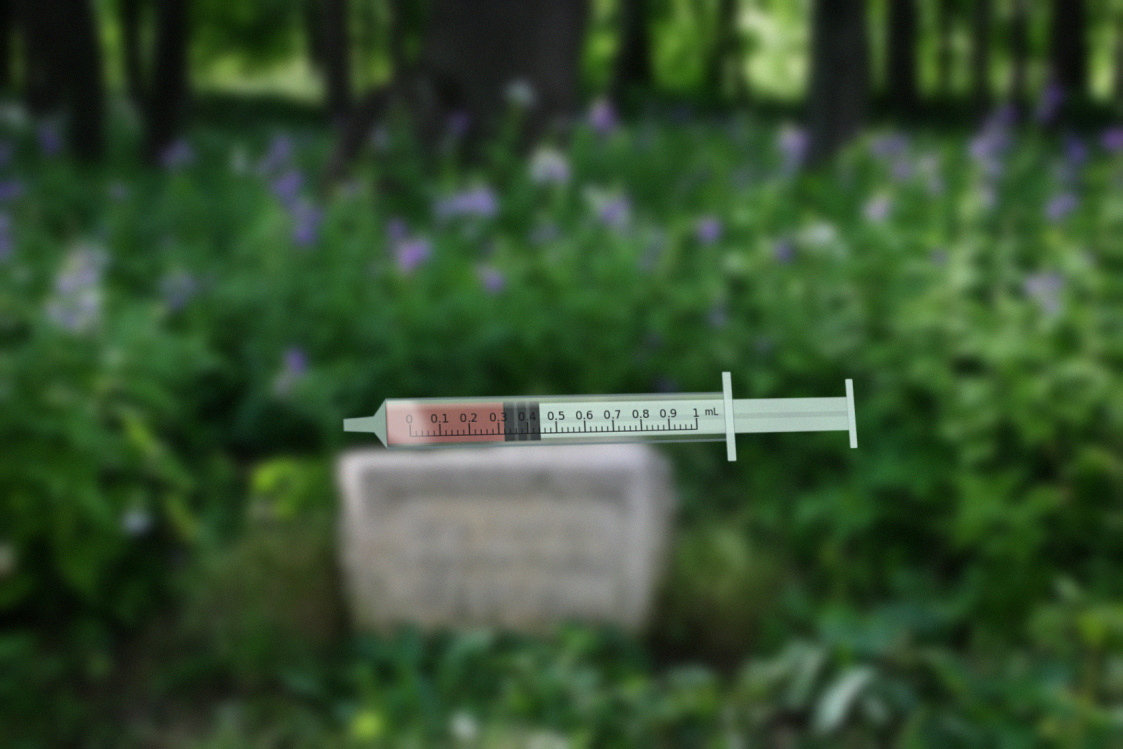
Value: 0.32mL
